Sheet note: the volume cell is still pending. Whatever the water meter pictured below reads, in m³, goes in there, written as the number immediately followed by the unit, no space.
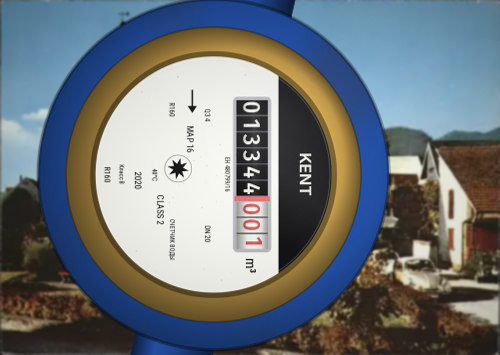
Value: 13344.001m³
